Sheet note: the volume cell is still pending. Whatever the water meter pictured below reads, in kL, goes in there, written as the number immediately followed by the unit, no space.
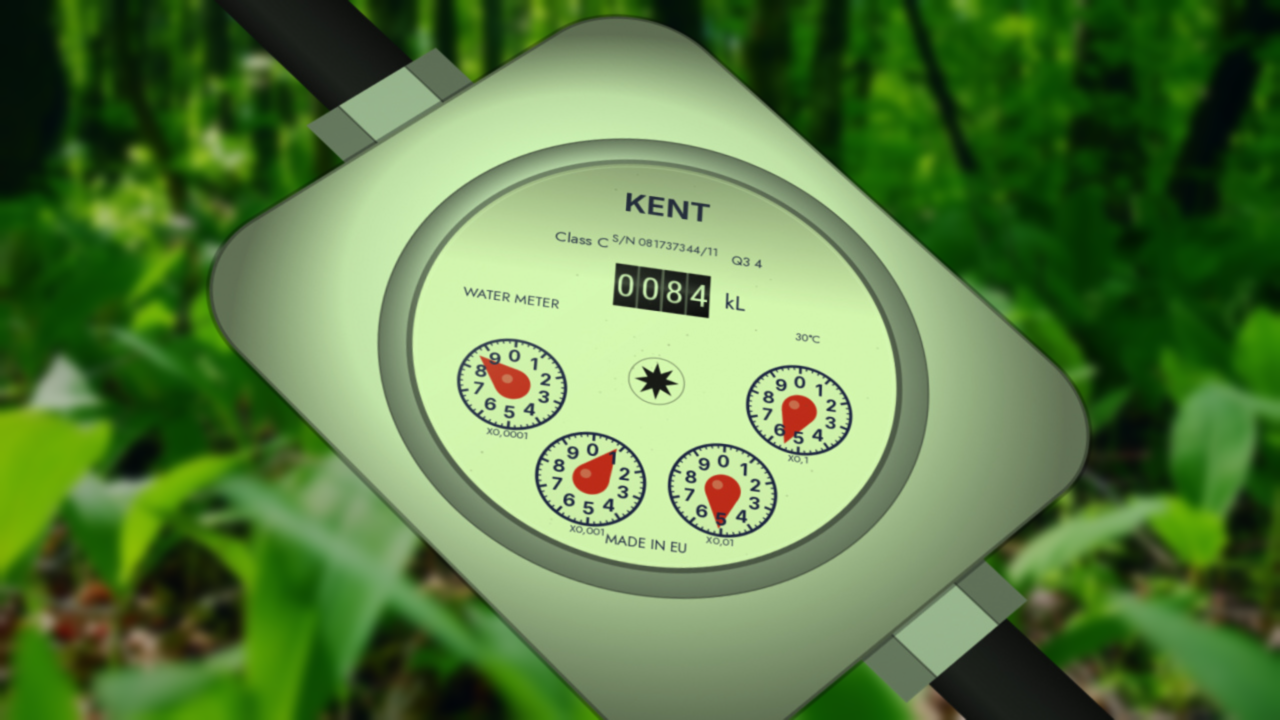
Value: 84.5508kL
